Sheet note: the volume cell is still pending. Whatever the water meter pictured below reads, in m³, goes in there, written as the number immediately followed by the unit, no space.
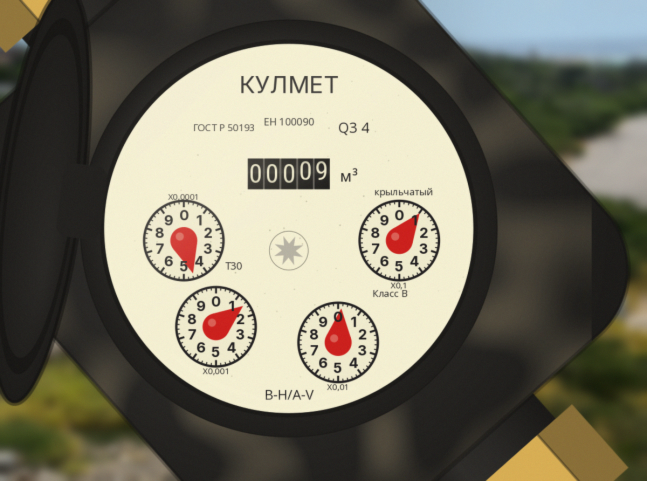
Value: 9.1014m³
